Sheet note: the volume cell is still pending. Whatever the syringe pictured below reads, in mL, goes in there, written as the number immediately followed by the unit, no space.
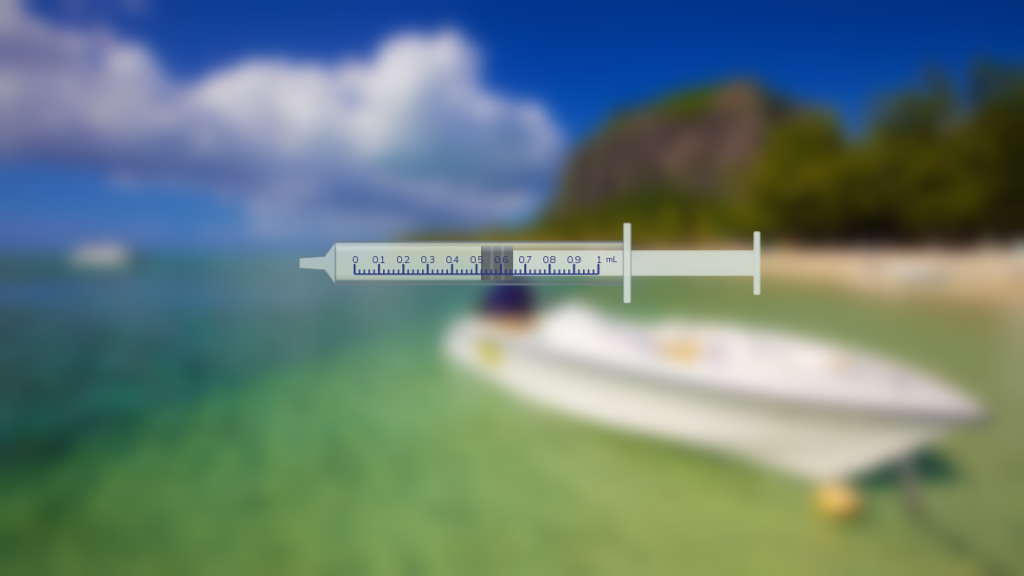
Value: 0.52mL
